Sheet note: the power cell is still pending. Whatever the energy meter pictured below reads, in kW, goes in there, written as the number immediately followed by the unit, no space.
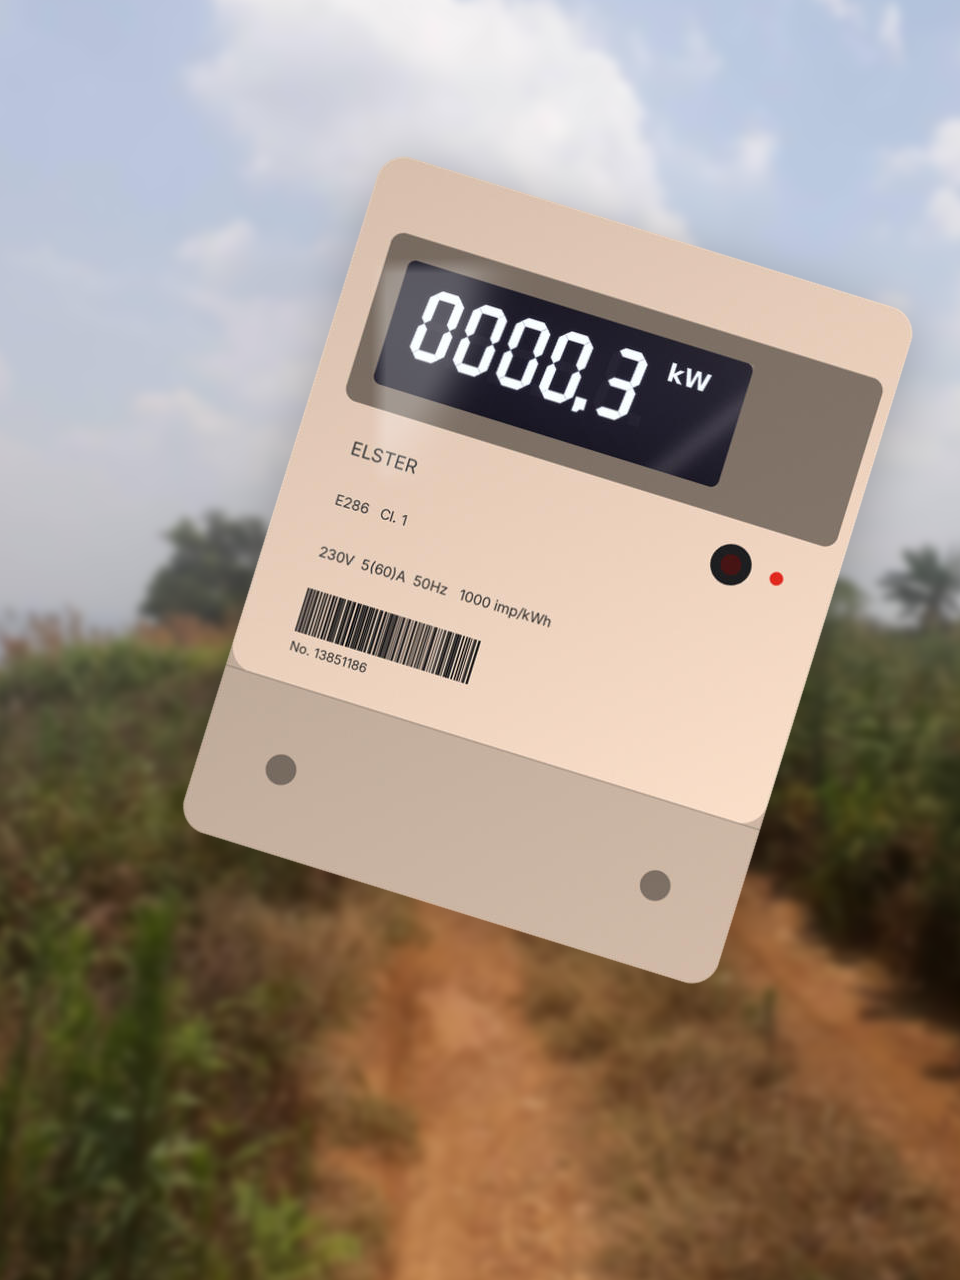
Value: 0.3kW
